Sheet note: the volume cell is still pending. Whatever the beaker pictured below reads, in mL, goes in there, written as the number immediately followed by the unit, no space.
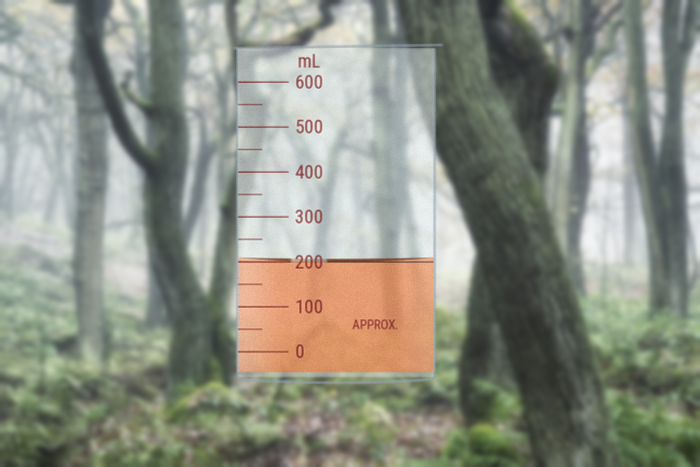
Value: 200mL
